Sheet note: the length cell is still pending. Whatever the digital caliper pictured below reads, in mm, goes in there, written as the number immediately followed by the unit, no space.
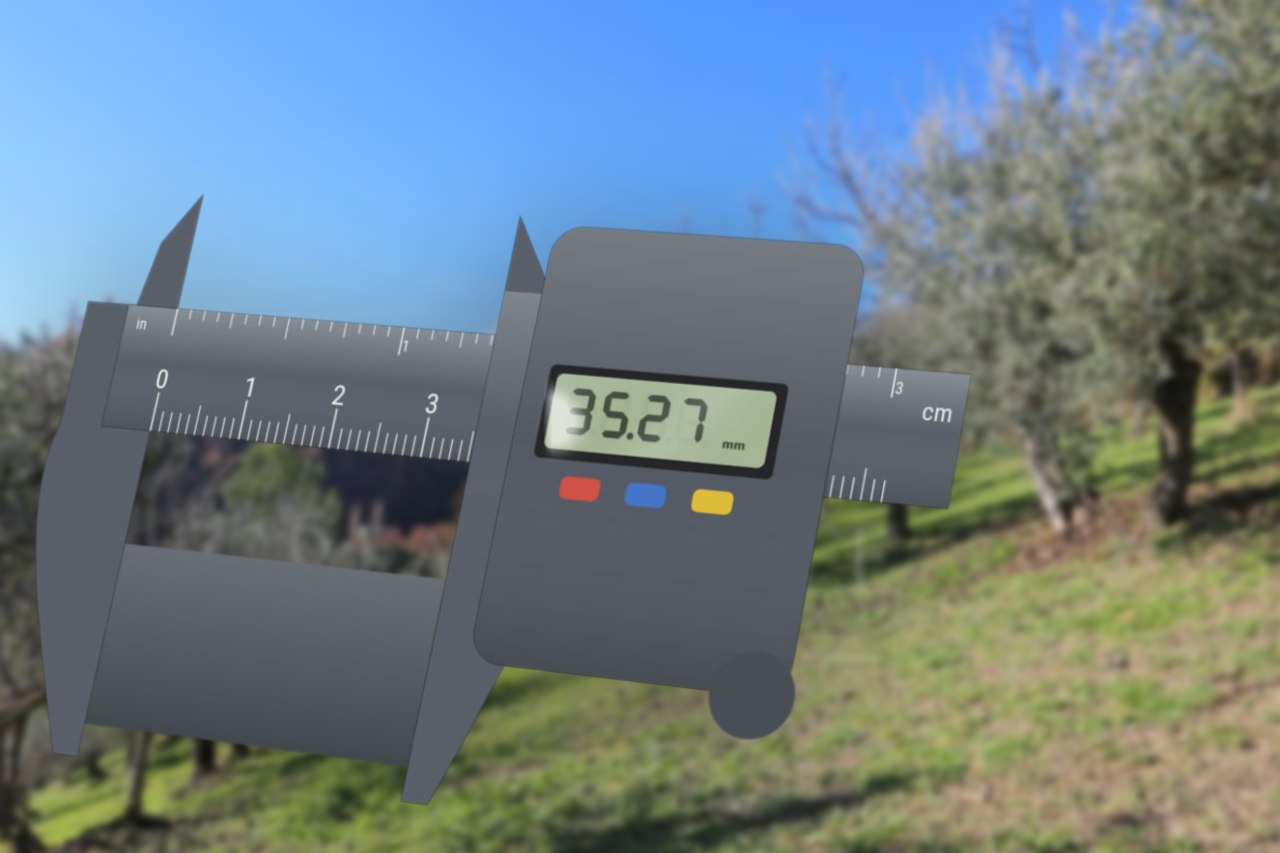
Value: 35.27mm
